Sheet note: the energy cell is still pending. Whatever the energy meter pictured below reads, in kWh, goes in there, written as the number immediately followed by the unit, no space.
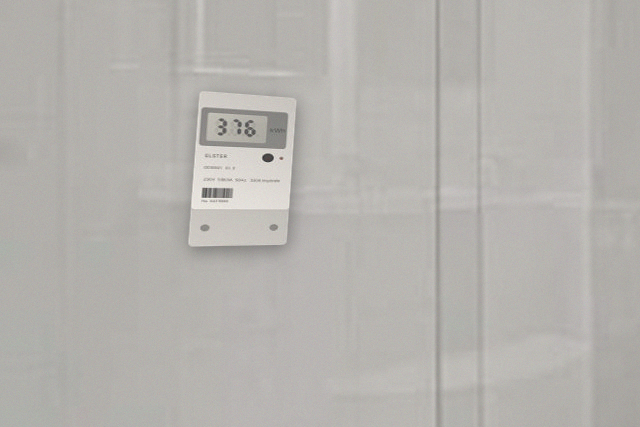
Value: 376kWh
